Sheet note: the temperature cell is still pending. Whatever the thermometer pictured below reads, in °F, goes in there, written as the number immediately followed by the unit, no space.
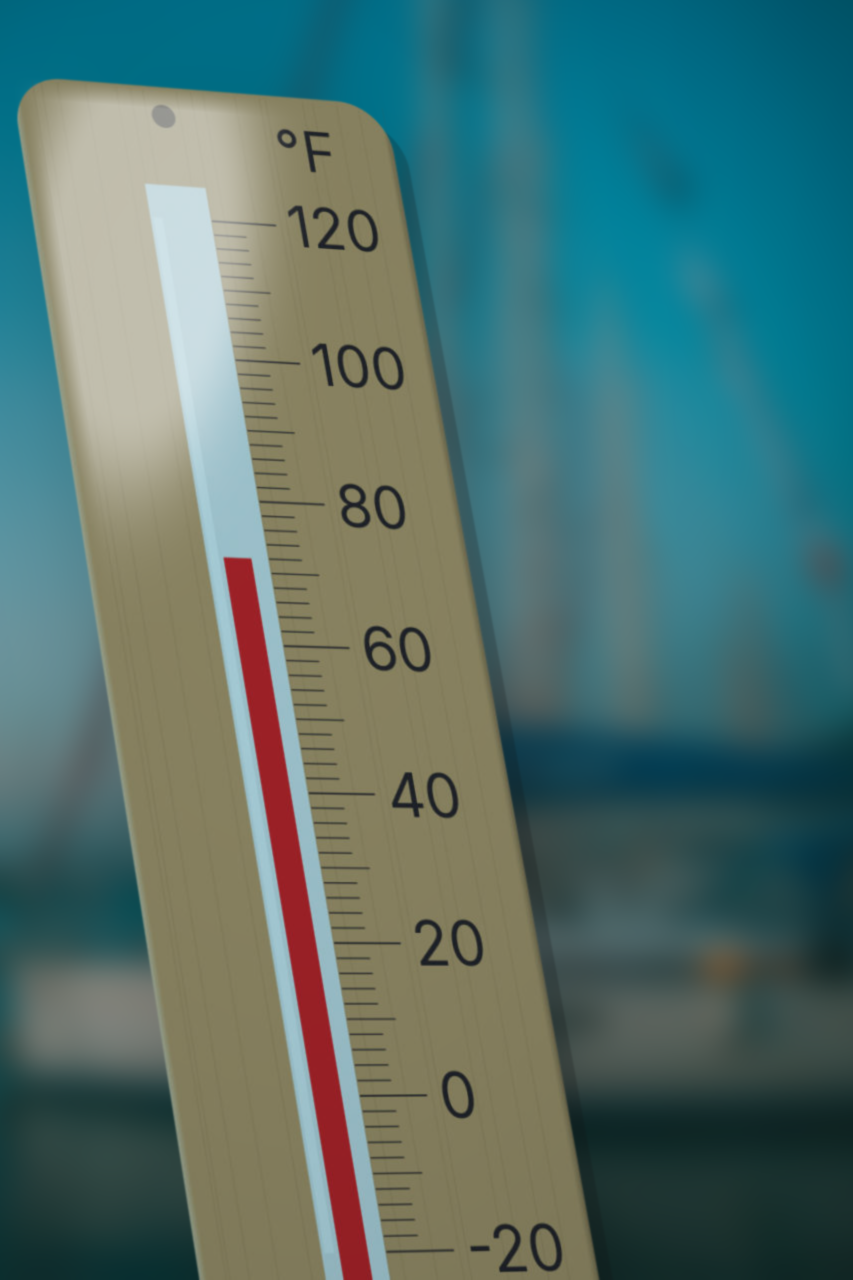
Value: 72°F
